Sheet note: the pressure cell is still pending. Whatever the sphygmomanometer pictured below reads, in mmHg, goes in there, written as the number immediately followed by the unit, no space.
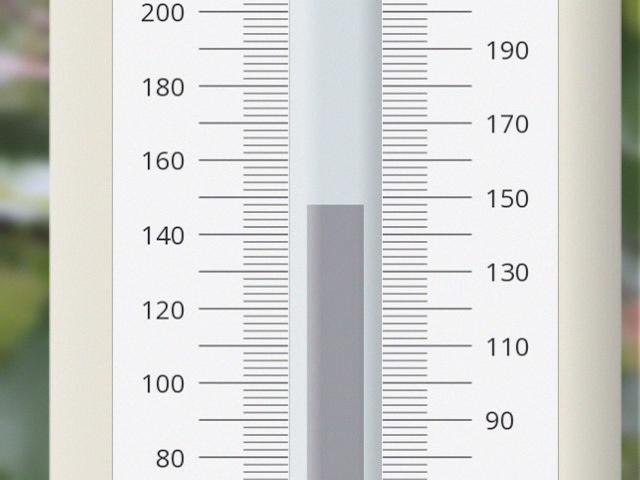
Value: 148mmHg
